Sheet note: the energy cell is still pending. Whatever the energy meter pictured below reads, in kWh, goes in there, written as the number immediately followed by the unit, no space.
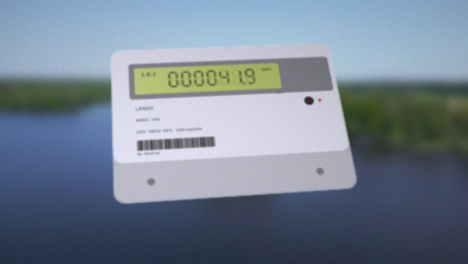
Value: 41.9kWh
